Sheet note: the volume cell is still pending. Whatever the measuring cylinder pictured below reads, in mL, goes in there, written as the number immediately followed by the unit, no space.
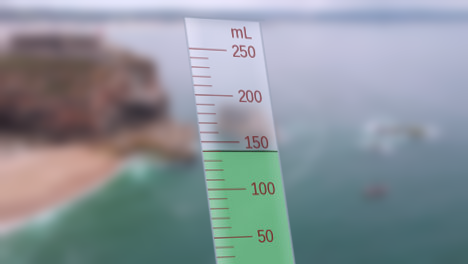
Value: 140mL
